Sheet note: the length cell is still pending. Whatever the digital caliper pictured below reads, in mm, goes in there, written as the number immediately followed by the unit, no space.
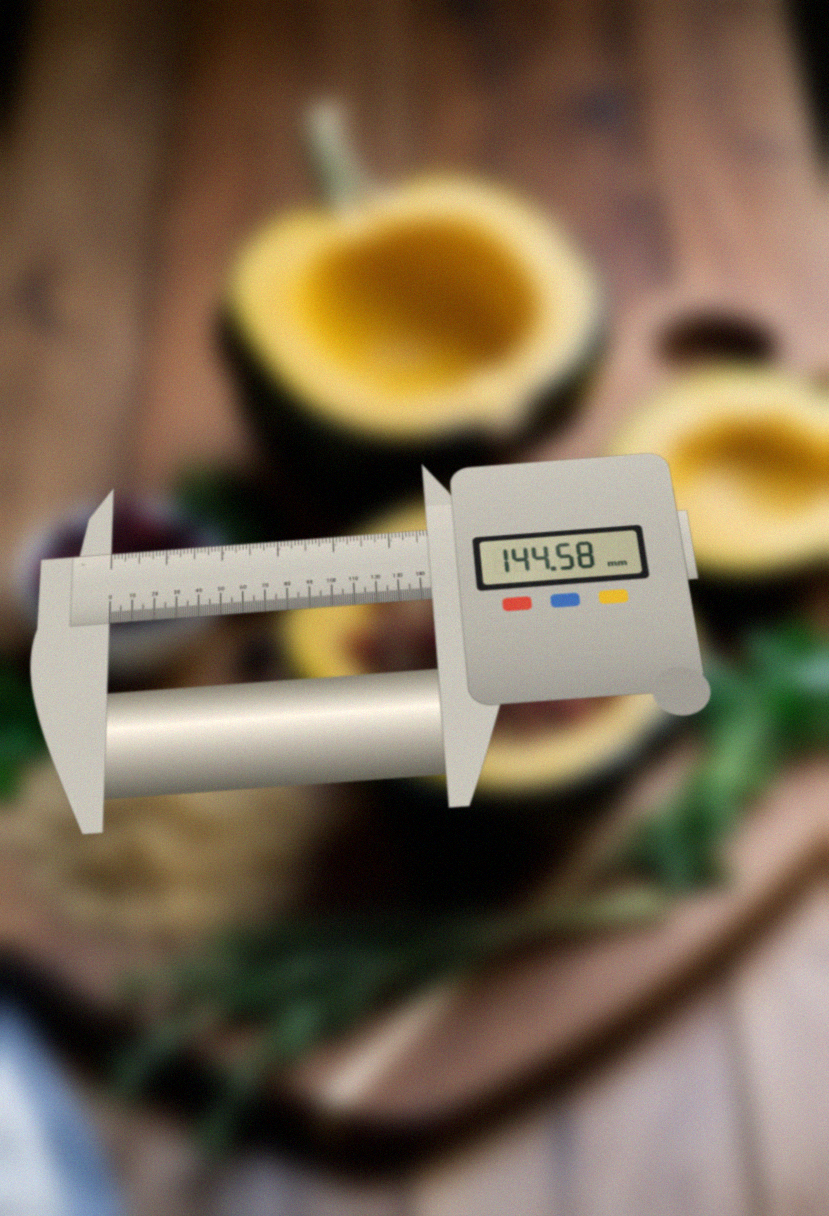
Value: 144.58mm
